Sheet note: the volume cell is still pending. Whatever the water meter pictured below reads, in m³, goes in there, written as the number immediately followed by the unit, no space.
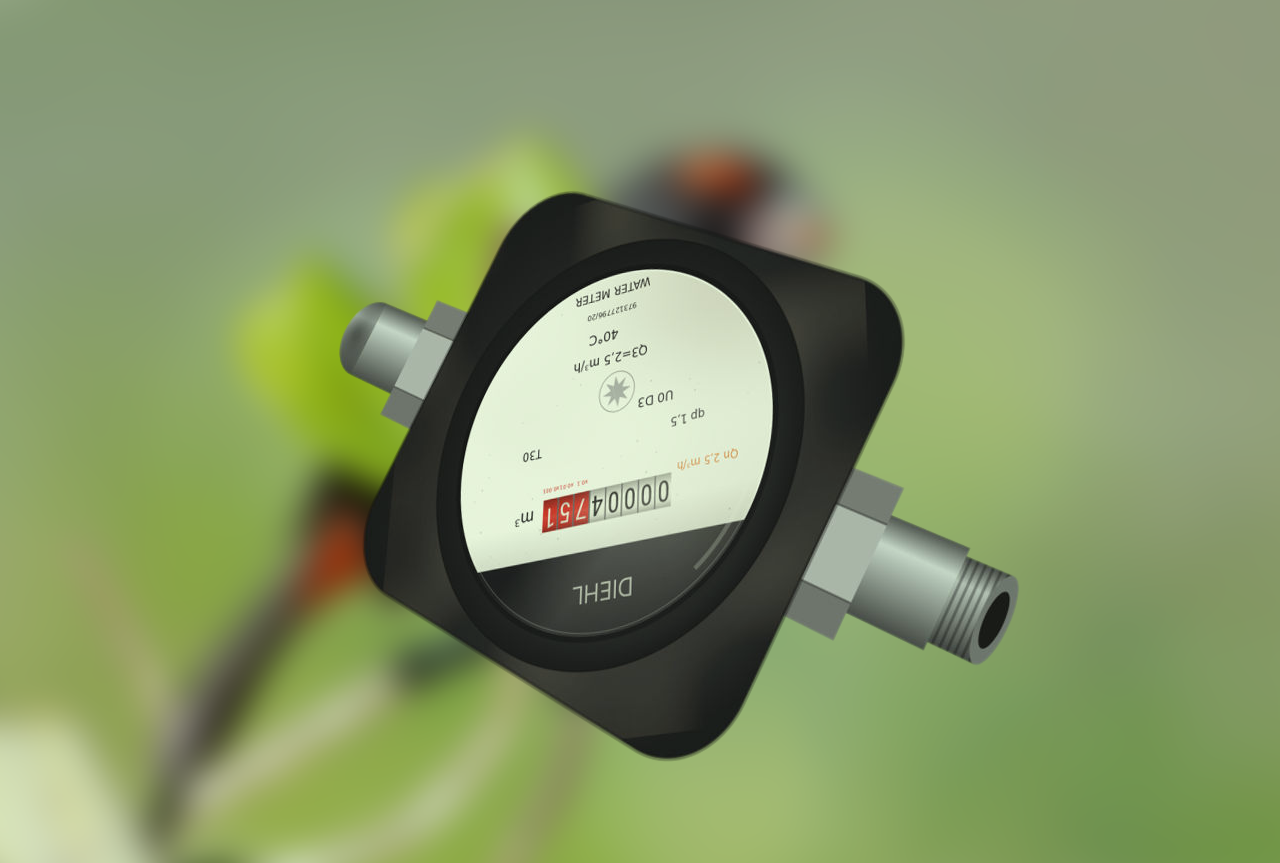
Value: 4.751m³
